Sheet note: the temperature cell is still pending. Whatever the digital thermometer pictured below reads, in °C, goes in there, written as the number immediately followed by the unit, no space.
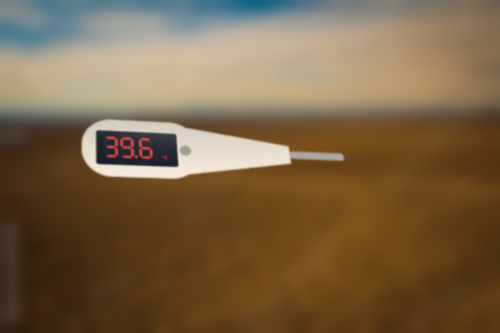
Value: 39.6°C
